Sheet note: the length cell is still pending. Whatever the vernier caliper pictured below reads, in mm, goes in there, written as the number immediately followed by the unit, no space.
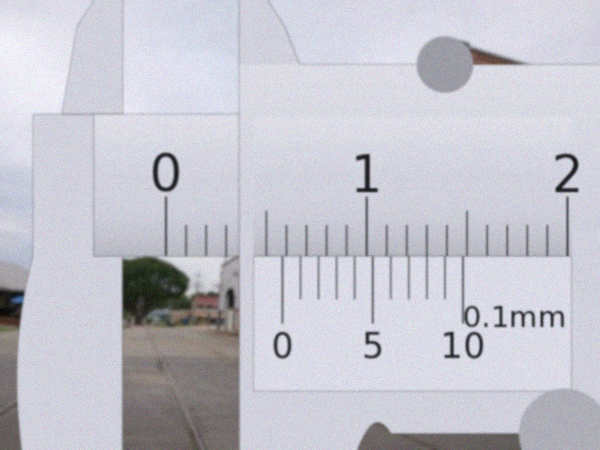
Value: 5.8mm
